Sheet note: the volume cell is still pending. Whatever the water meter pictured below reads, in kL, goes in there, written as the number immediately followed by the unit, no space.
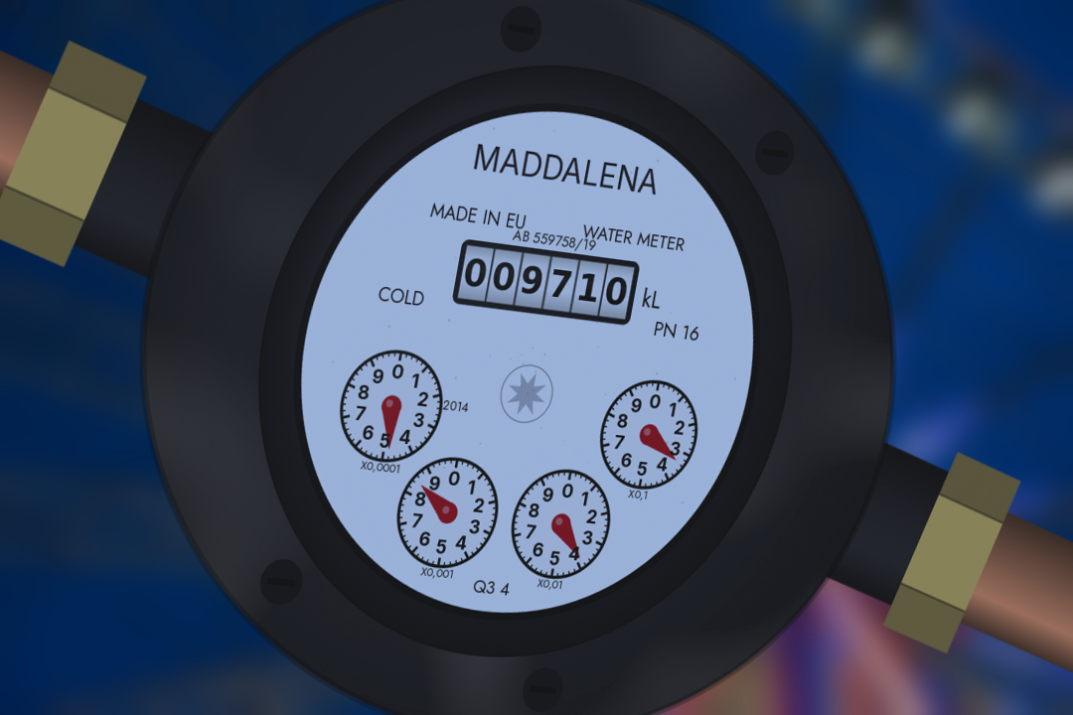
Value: 9710.3384kL
